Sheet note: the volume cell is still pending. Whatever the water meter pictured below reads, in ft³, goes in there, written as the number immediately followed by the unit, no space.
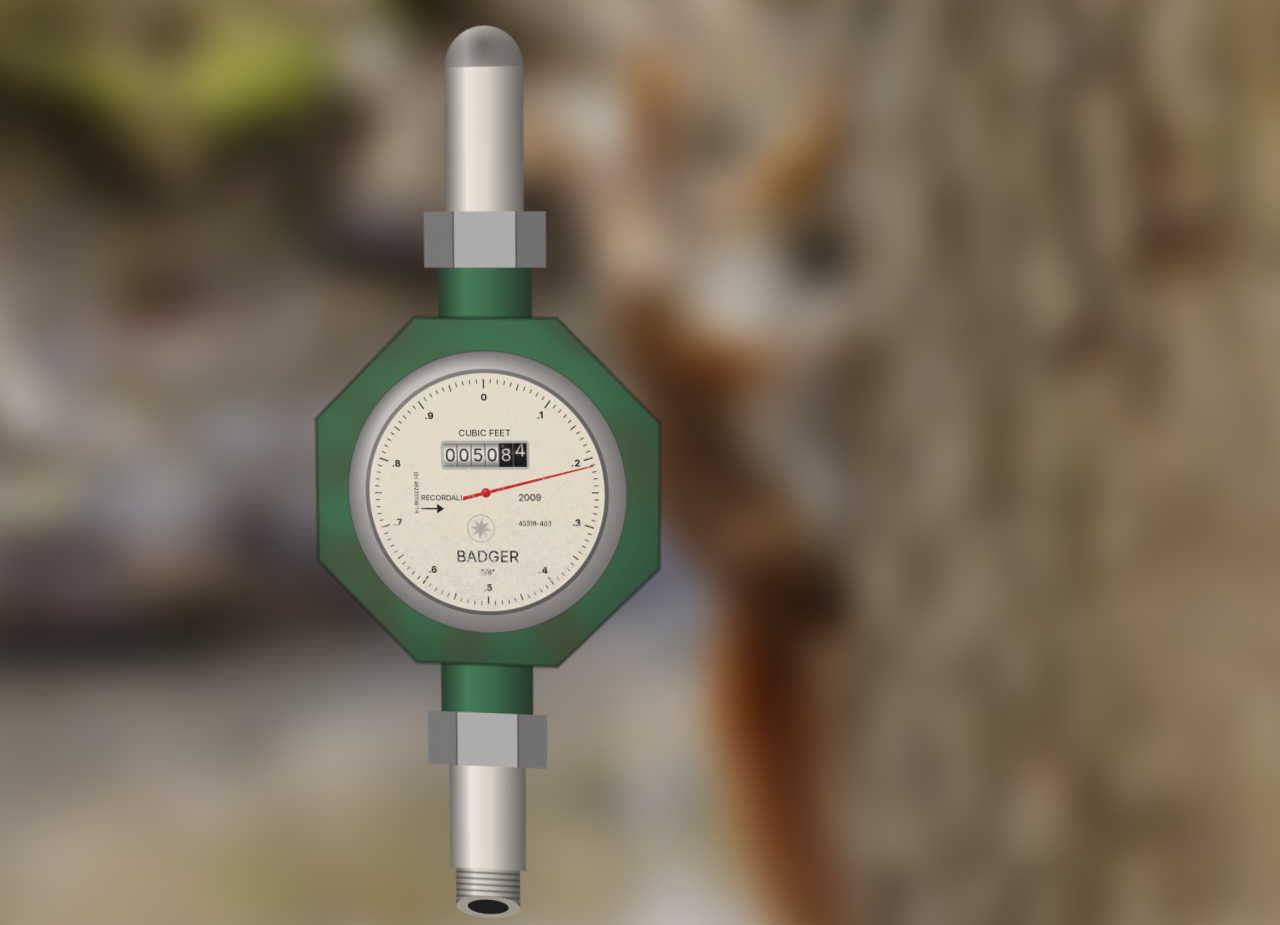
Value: 5084.21ft³
